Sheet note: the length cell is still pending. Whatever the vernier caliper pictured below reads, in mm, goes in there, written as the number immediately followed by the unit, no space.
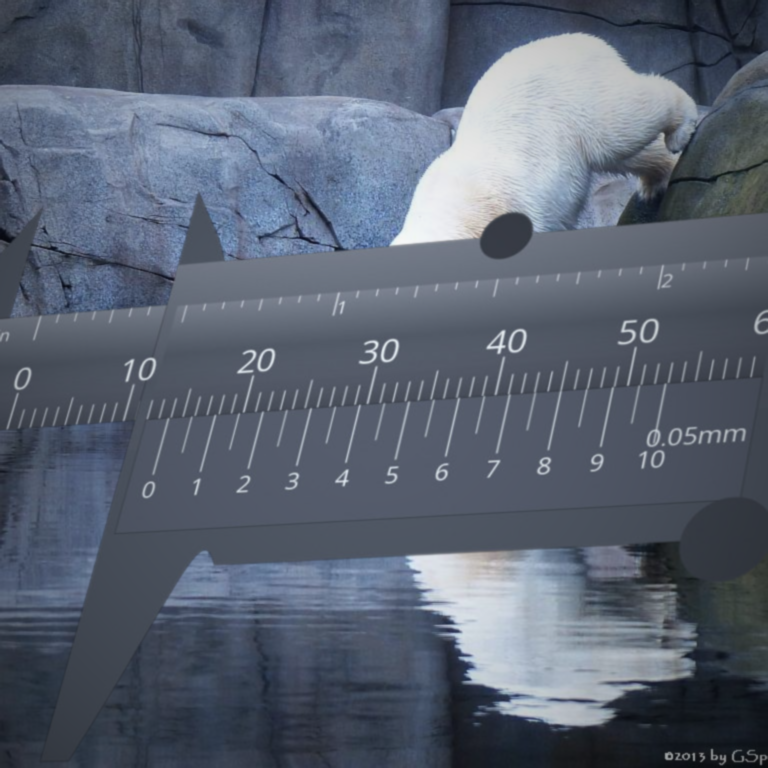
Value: 13.8mm
